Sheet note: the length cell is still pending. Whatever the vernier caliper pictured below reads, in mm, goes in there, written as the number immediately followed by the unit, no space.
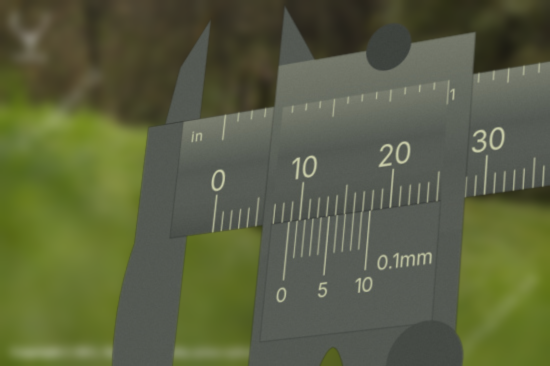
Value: 8.8mm
